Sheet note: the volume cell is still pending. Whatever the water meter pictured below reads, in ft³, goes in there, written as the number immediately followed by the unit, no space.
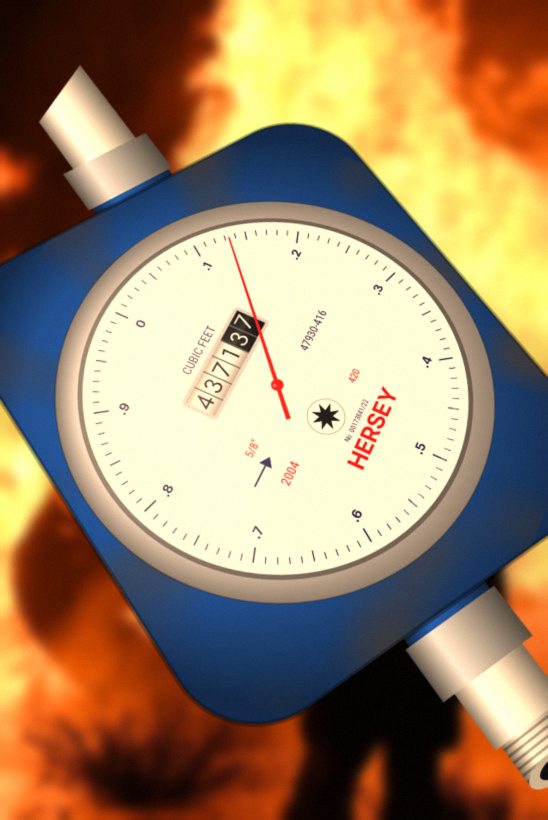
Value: 437137.13ft³
